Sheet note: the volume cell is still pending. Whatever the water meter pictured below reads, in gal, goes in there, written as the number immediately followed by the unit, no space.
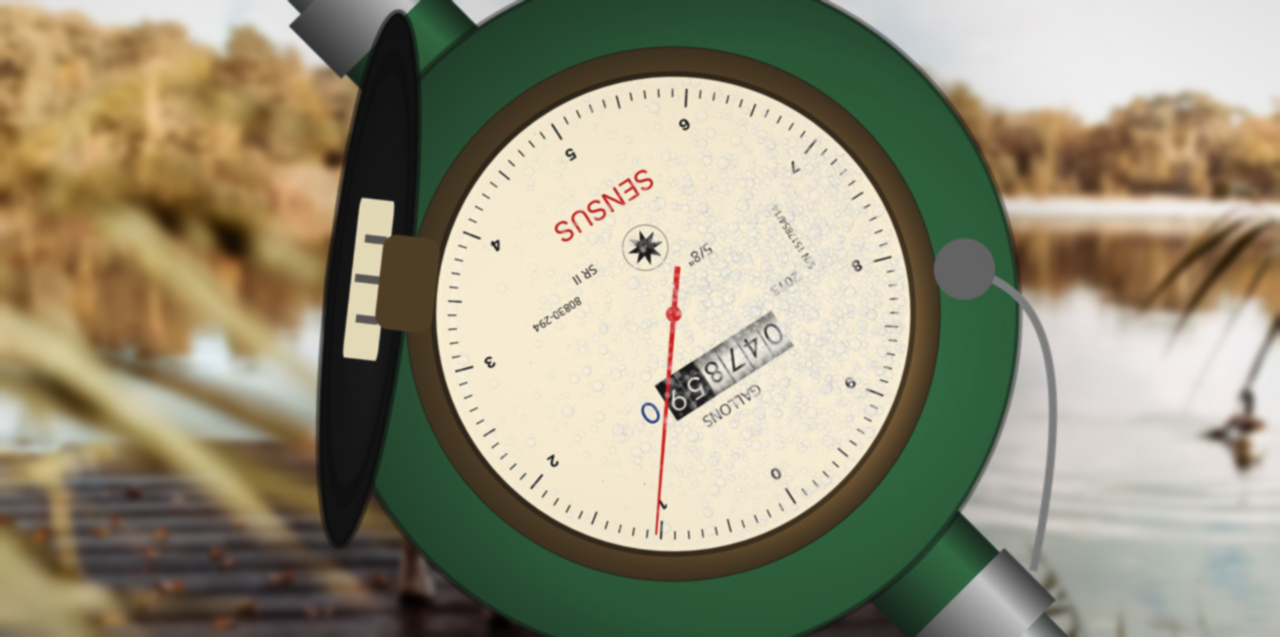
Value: 478591.0gal
